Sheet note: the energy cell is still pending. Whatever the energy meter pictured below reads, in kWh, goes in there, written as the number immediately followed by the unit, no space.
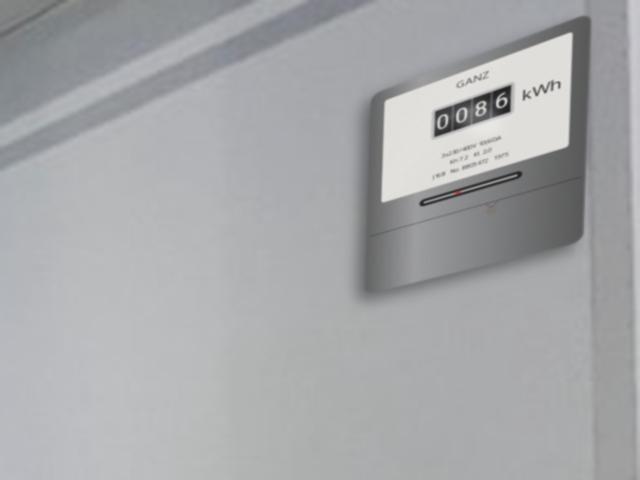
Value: 86kWh
